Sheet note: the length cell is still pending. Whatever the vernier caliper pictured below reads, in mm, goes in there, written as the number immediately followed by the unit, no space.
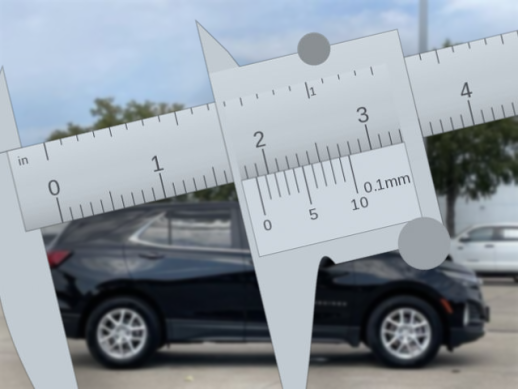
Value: 18.8mm
